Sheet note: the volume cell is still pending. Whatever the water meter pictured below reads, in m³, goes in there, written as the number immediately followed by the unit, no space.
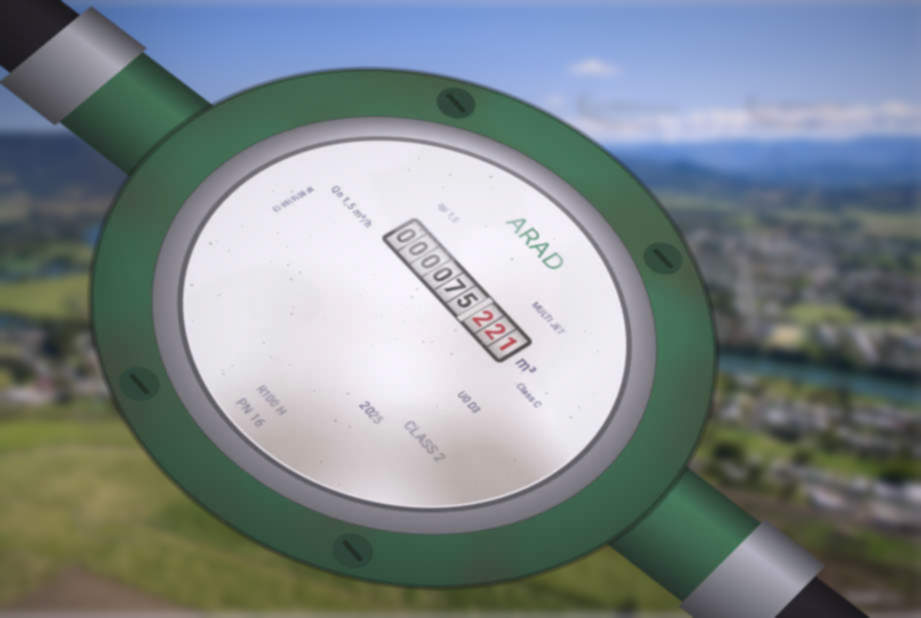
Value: 75.221m³
